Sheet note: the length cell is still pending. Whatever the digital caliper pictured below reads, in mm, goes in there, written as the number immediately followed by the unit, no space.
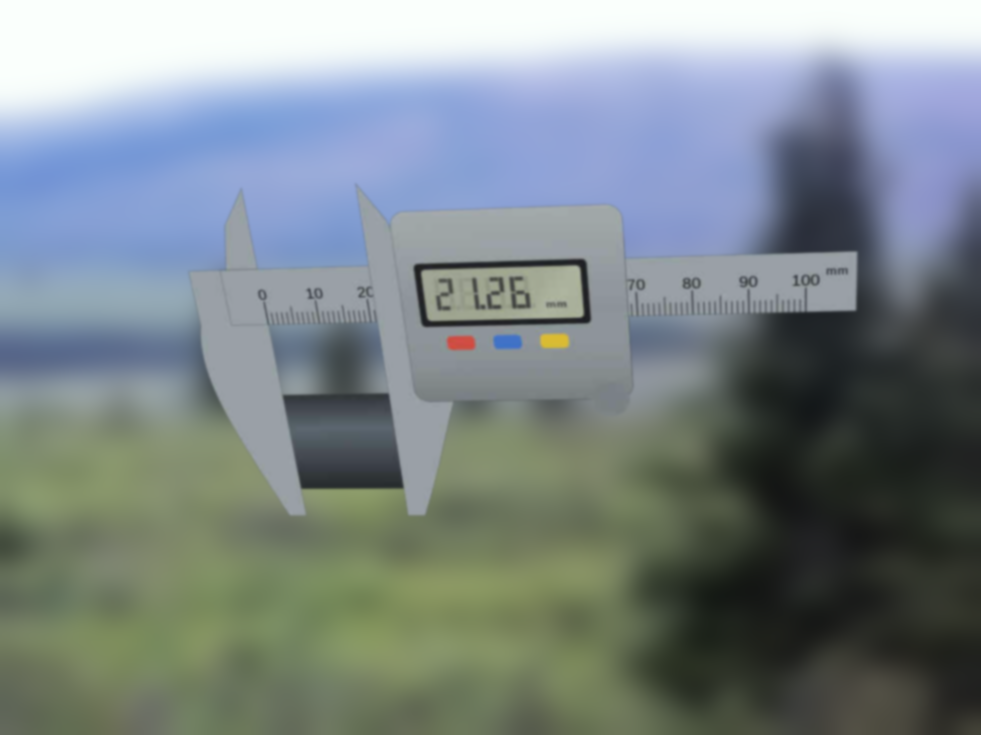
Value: 21.26mm
